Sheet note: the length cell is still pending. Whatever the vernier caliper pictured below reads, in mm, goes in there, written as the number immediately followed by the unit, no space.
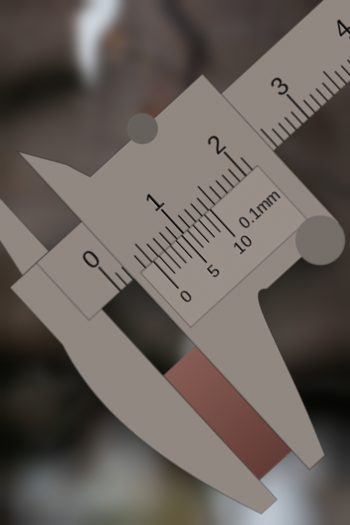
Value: 5.2mm
